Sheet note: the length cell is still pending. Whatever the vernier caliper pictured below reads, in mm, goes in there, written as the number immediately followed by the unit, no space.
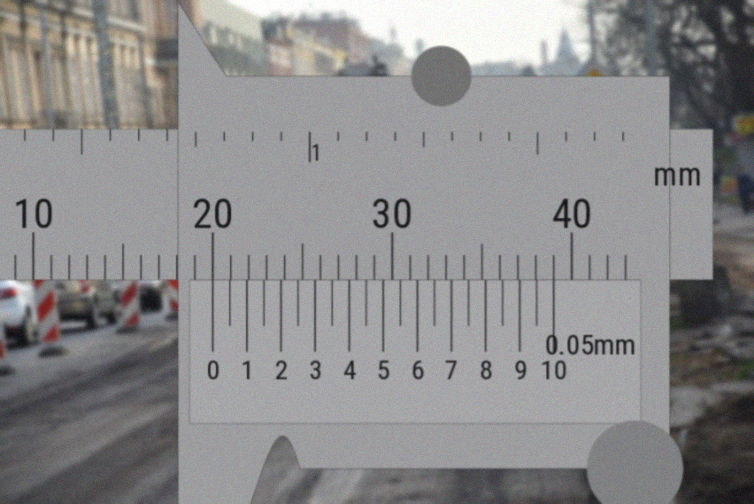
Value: 20.0mm
